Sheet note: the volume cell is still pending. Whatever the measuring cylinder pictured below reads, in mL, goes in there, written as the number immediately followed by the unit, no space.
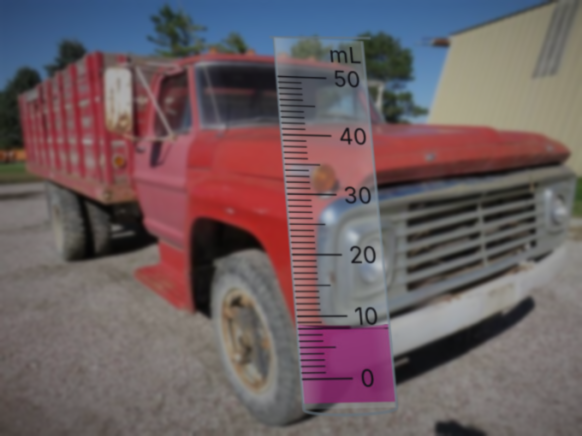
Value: 8mL
